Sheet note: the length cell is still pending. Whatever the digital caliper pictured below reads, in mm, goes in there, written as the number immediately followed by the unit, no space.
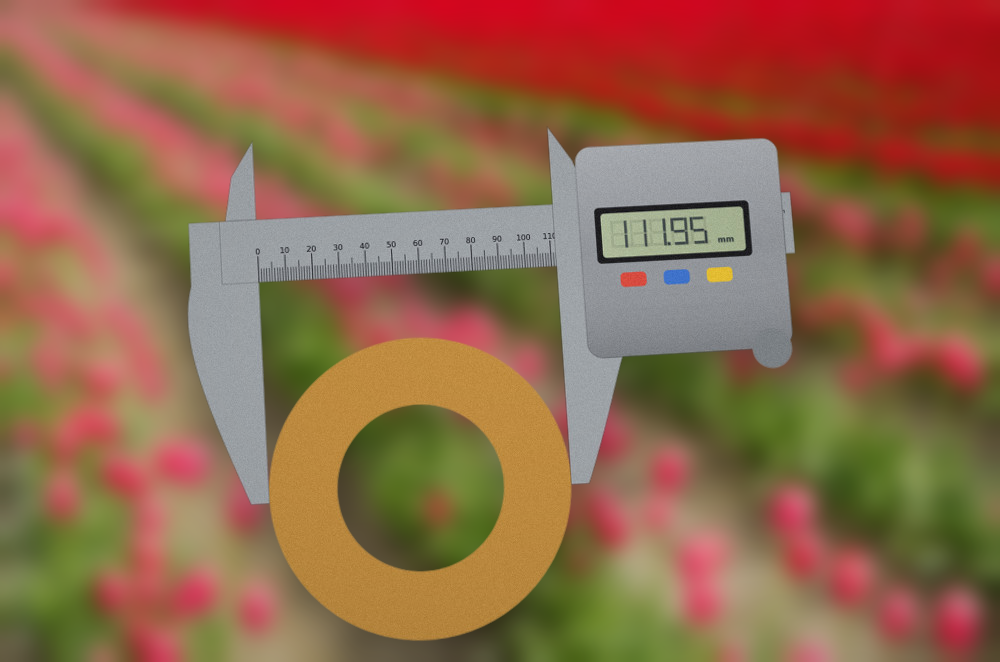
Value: 111.95mm
